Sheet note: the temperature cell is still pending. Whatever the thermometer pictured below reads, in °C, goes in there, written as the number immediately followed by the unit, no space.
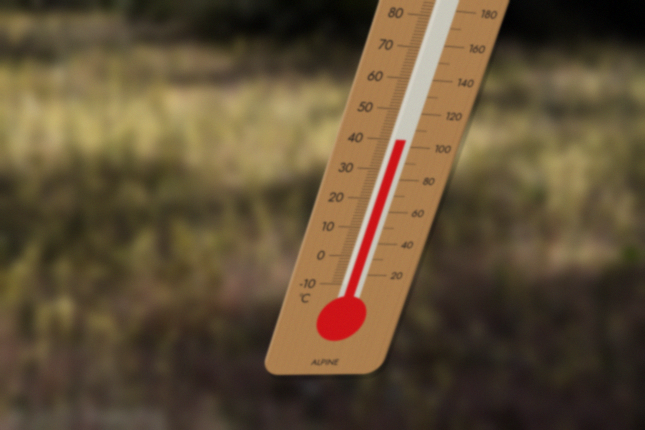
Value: 40°C
